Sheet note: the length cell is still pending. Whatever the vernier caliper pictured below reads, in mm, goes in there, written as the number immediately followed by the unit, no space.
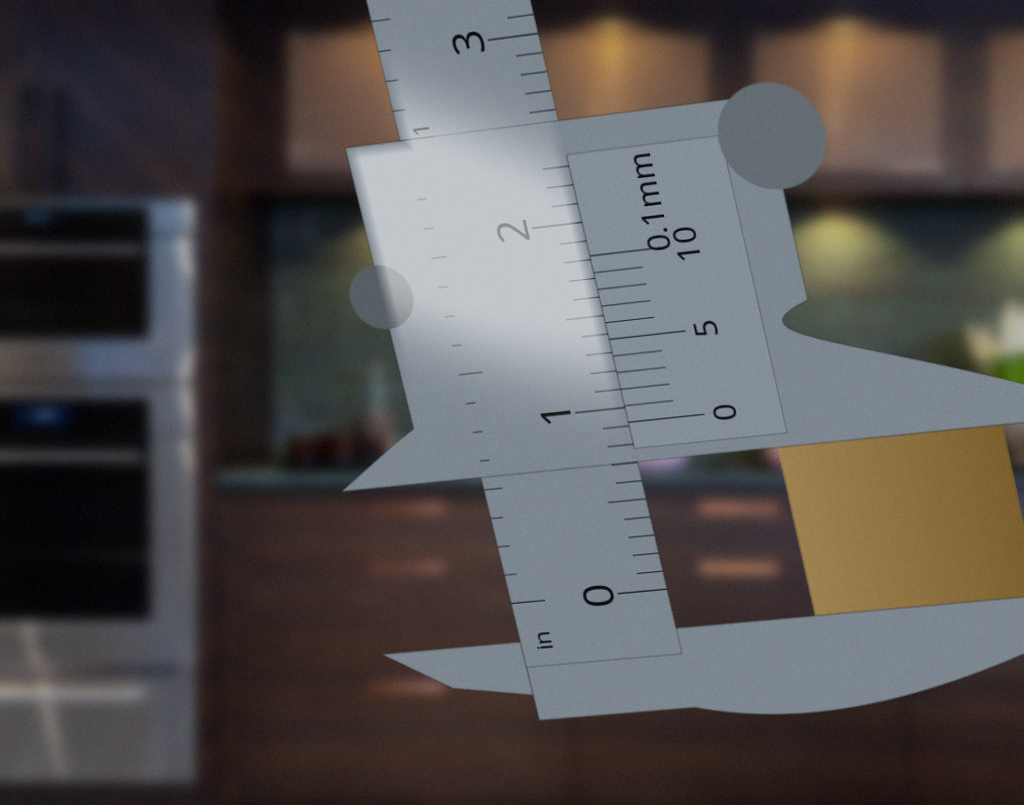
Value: 9.2mm
